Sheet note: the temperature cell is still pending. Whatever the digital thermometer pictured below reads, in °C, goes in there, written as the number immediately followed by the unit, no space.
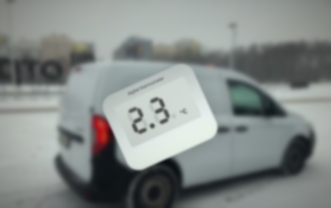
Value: 2.3°C
